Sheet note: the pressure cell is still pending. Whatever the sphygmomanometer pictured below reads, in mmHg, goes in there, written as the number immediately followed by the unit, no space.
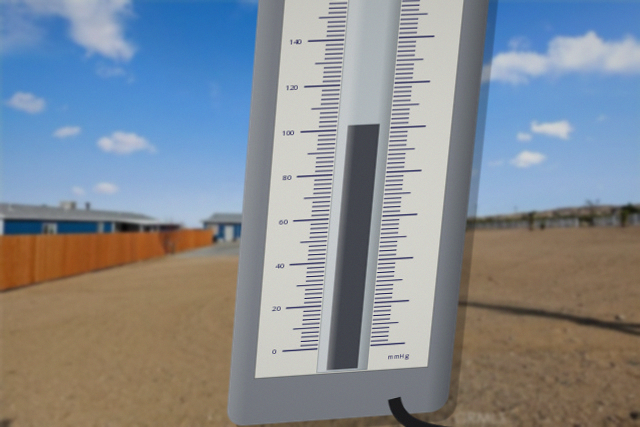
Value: 102mmHg
